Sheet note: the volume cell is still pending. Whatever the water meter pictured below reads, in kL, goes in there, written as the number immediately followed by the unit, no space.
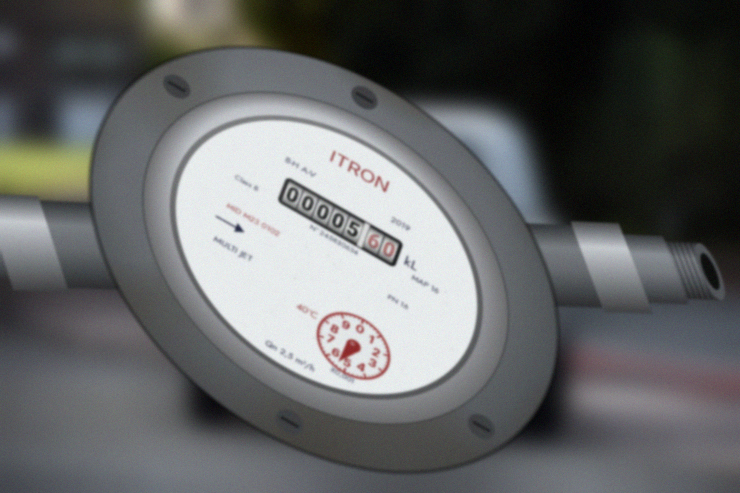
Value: 5.605kL
